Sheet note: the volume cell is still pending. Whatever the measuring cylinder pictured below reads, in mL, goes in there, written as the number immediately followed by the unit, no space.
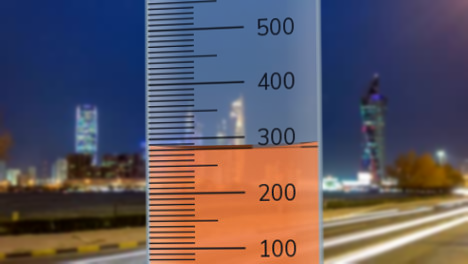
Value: 280mL
